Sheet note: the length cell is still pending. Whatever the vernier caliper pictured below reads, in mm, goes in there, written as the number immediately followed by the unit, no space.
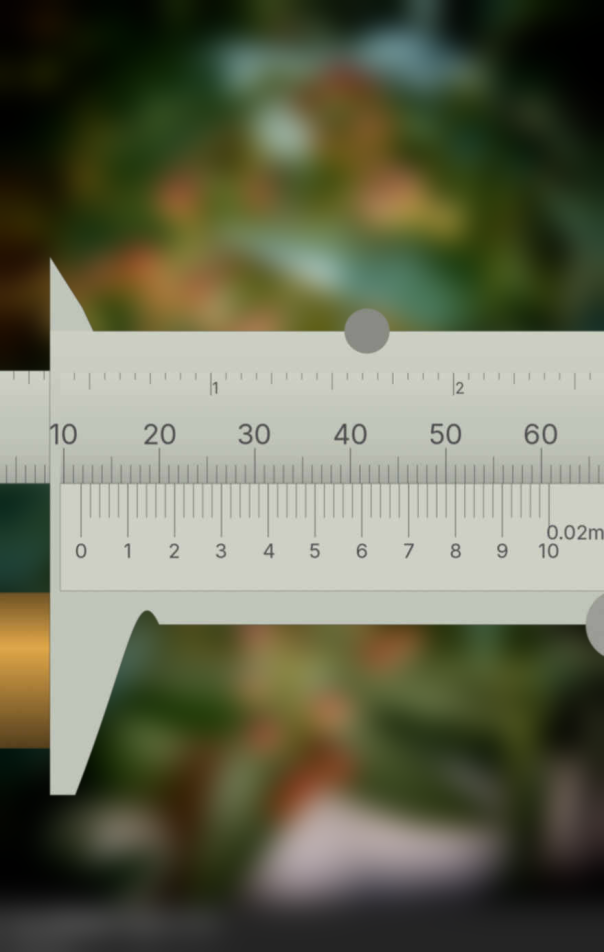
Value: 11.8mm
